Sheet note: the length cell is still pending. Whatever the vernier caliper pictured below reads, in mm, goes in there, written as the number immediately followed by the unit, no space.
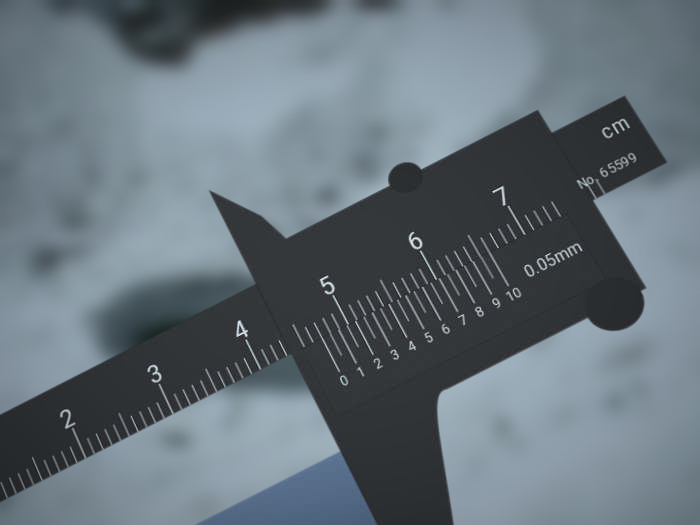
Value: 47.0mm
